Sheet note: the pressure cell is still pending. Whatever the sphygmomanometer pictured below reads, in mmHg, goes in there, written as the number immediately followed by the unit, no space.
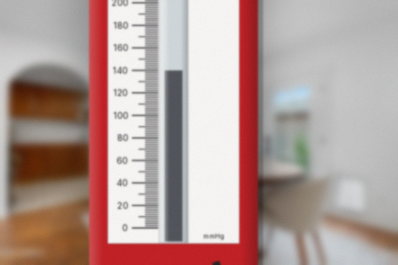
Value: 140mmHg
